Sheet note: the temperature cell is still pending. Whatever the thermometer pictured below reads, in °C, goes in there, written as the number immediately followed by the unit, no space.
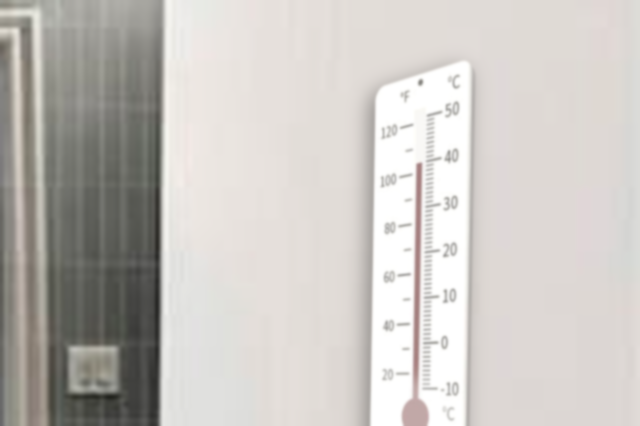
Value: 40°C
